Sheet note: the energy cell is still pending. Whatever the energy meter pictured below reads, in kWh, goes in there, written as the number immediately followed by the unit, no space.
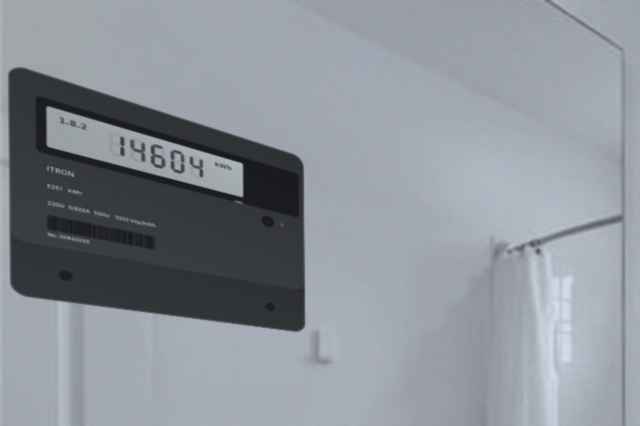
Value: 14604kWh
